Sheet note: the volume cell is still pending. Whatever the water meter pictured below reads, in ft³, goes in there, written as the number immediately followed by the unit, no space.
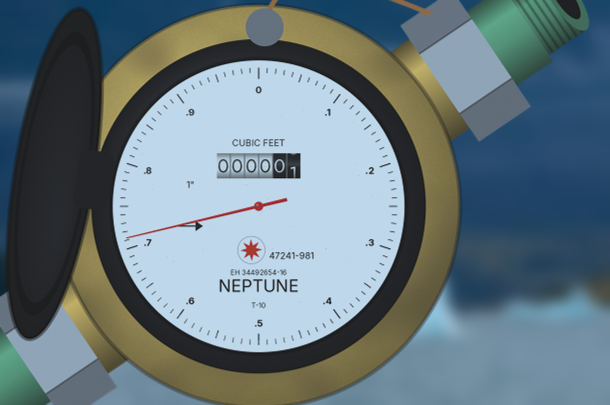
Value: 0.71ft³
